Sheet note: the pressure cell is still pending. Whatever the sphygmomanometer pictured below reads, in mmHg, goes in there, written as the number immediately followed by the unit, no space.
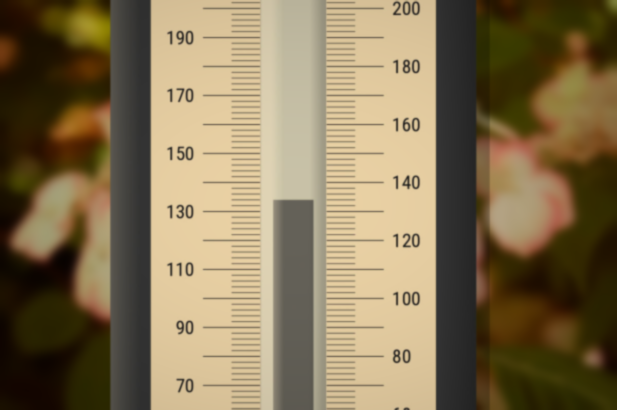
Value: 134mmHg
